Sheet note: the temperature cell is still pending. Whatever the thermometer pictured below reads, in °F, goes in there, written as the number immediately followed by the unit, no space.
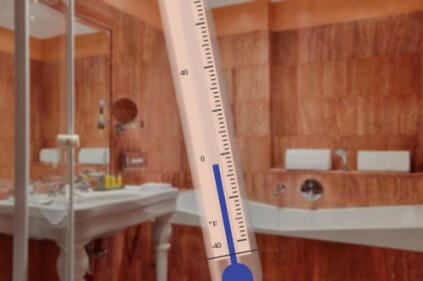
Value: -4°F
